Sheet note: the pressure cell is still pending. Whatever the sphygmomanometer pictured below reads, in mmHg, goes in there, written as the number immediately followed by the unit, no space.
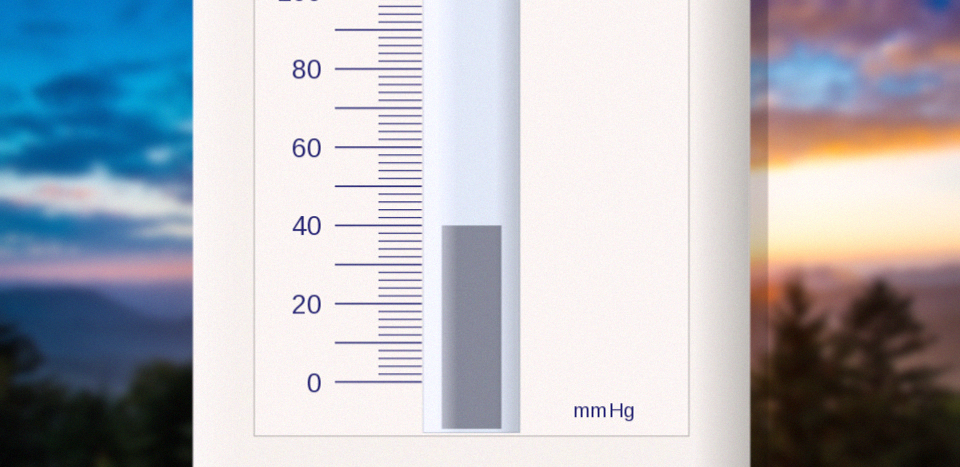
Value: 40mmHg
